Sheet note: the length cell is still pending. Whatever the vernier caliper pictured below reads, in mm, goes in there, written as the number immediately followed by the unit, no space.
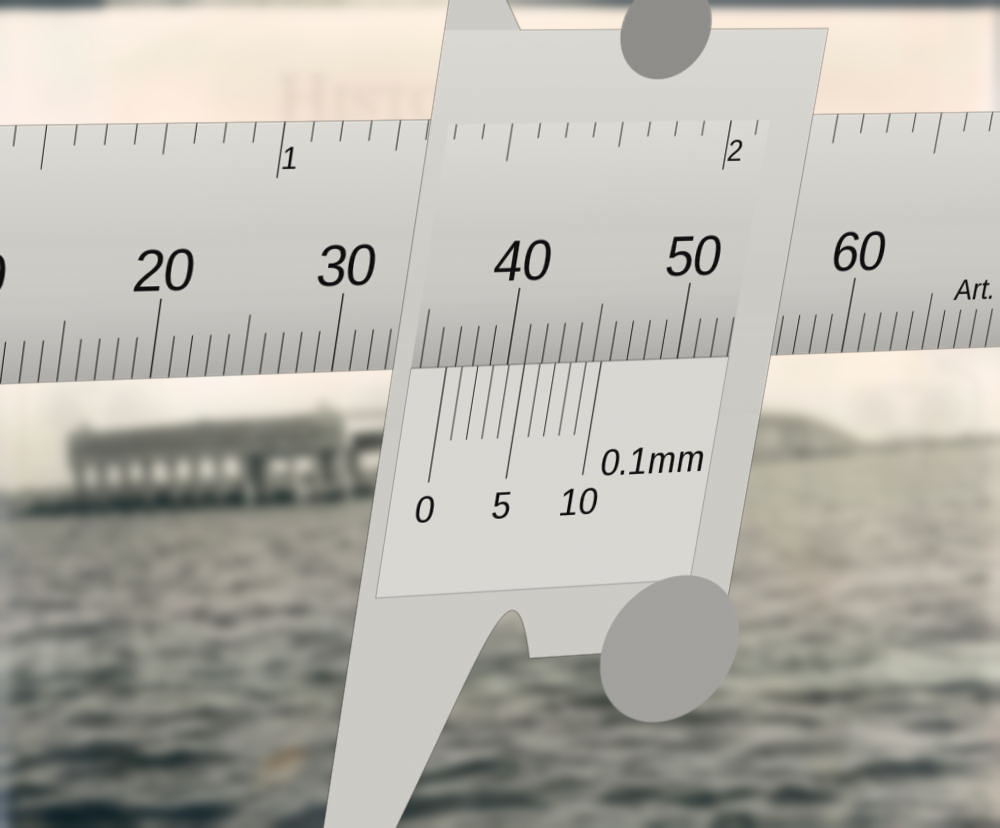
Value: 36.5mm
